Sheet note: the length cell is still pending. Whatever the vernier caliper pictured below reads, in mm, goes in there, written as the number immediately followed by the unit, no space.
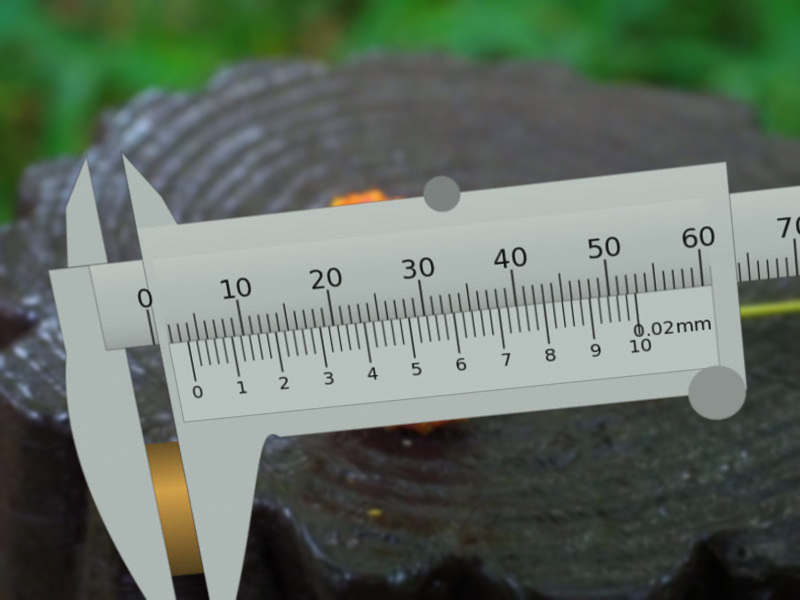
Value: 3.8mm
